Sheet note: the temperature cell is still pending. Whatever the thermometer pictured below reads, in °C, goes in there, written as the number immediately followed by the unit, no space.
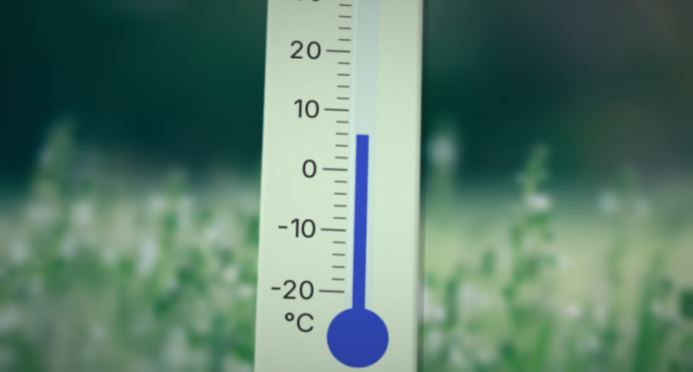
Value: 6°C
